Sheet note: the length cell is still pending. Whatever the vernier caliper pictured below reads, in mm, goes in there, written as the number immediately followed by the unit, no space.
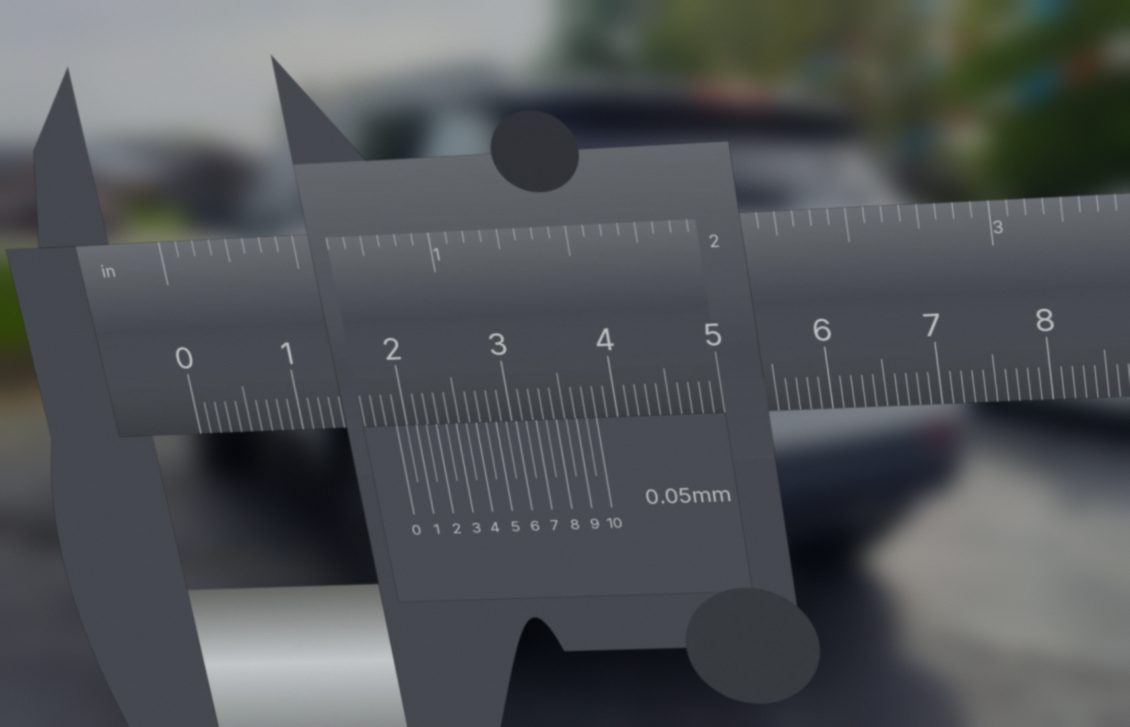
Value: 19.0mm
